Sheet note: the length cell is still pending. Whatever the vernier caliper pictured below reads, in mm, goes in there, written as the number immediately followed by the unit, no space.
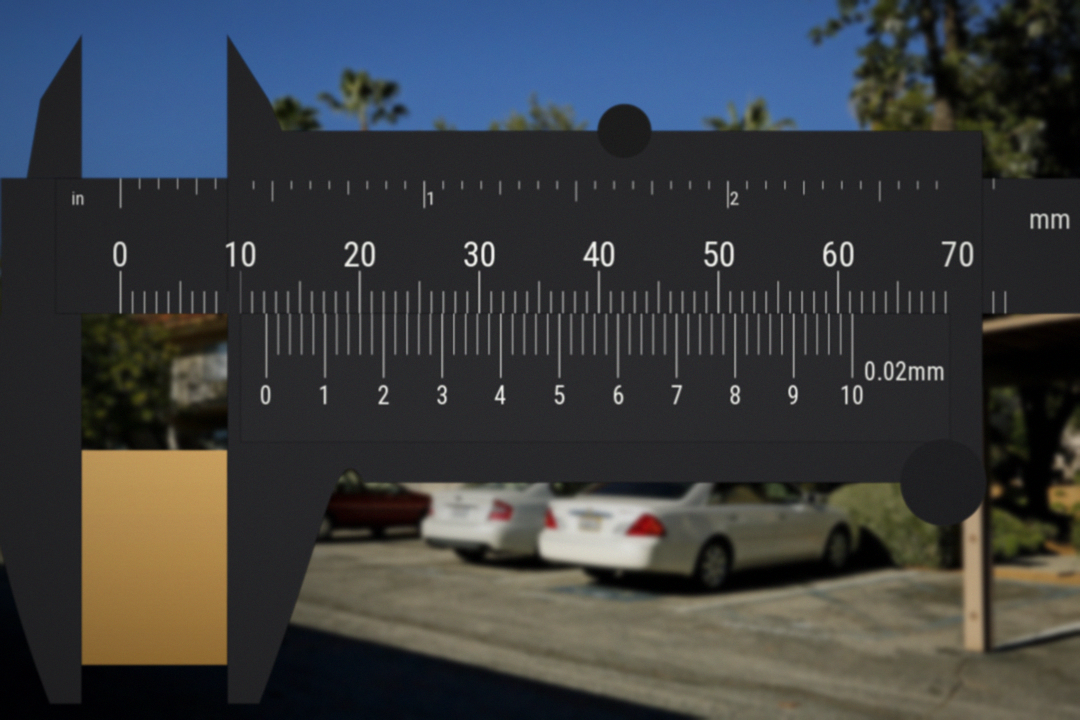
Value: 12.2mm
